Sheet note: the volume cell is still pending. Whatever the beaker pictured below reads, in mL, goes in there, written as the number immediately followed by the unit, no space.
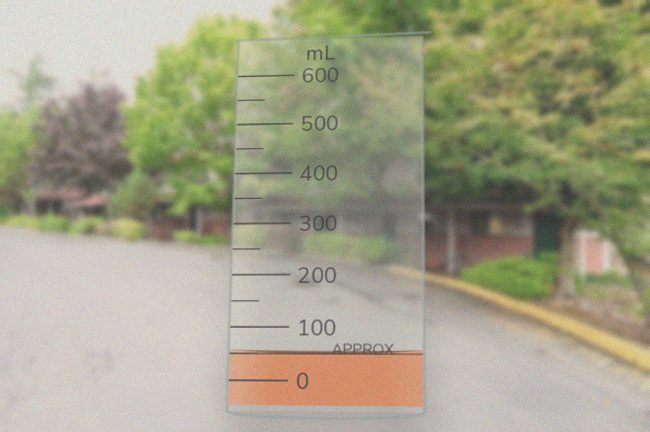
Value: 50mL
